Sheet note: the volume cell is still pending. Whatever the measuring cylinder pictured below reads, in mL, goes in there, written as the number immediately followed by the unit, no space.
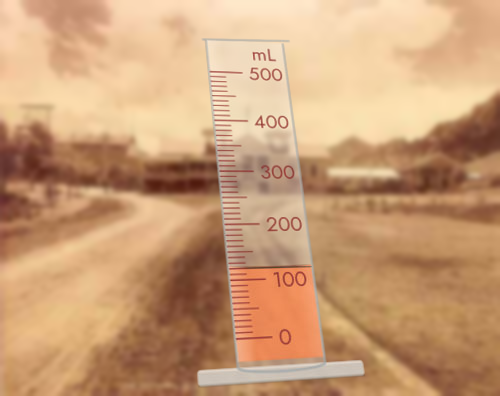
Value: 120mL
